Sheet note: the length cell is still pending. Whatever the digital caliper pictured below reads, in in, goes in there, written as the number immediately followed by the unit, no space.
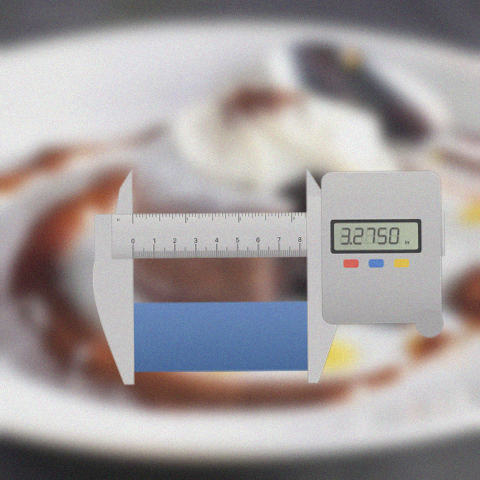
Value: 3.2750in
